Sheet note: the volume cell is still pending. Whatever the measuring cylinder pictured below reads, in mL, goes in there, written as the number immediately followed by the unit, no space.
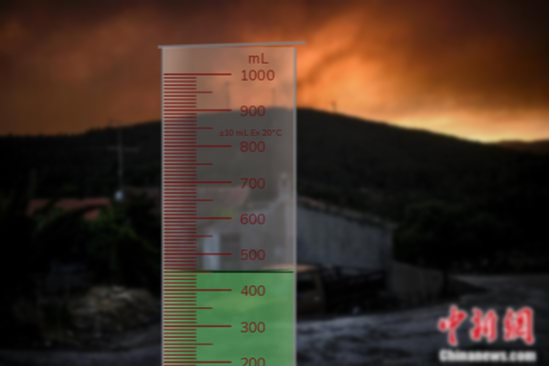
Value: 450mL
